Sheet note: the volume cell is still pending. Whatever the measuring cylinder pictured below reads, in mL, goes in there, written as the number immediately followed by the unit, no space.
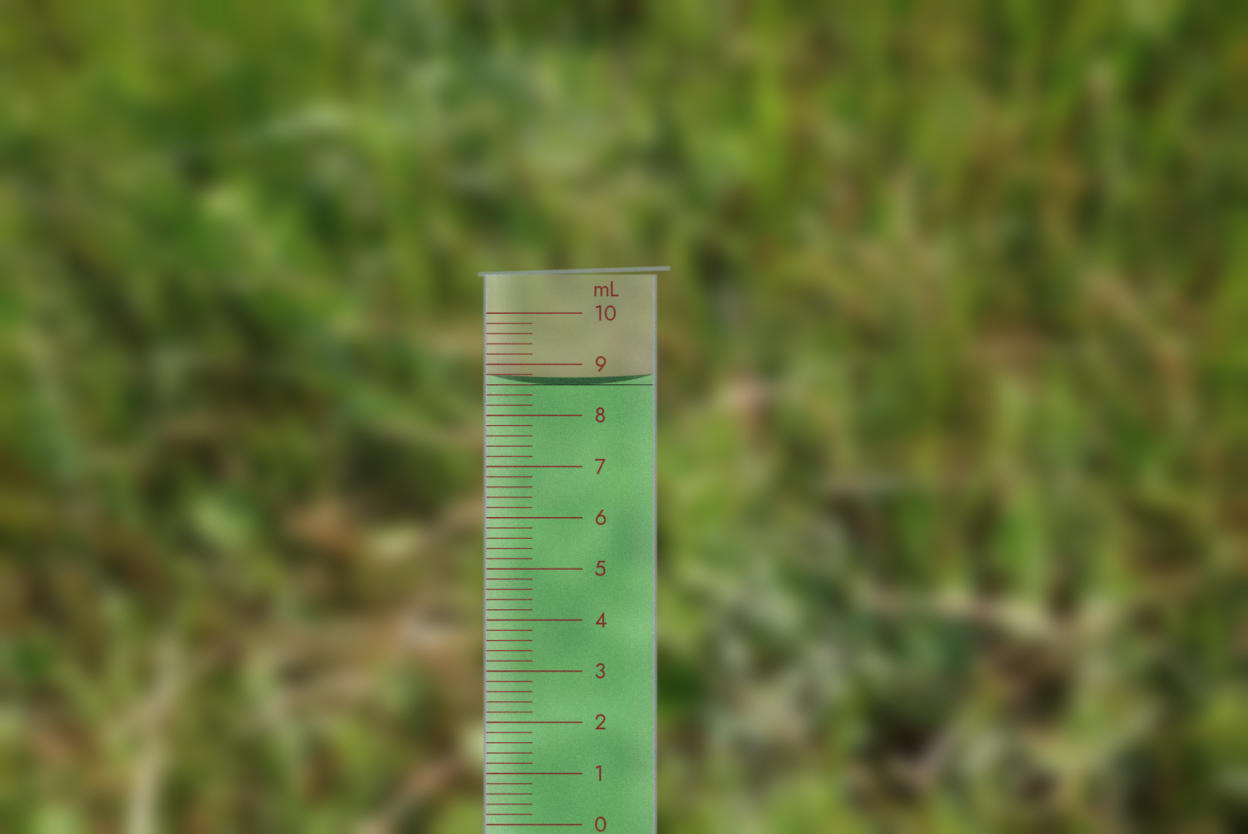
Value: 8.6mL
